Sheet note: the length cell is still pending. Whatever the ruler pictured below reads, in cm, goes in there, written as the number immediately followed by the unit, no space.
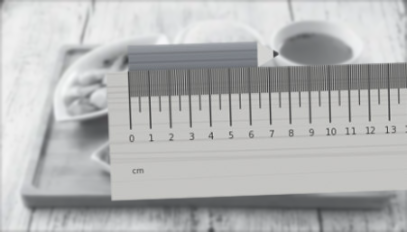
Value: 7.5cm
